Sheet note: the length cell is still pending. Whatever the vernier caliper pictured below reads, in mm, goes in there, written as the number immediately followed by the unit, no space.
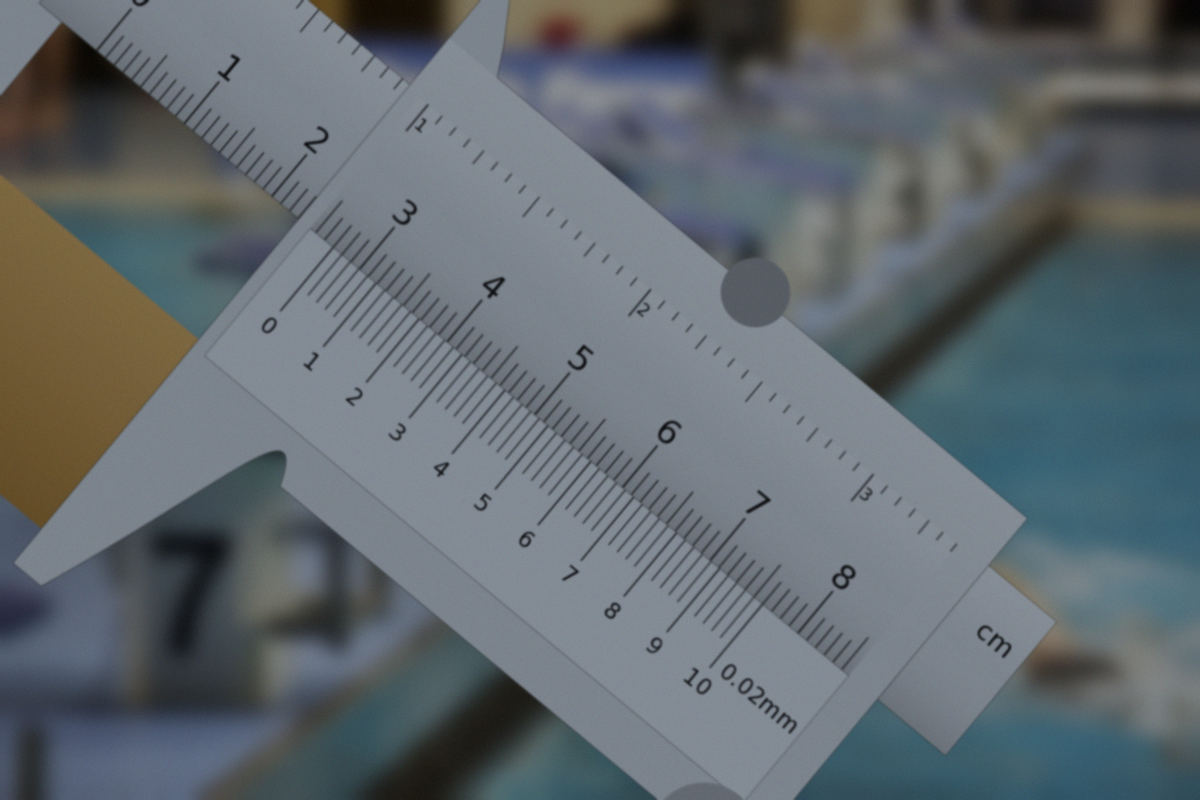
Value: 27.0mm
